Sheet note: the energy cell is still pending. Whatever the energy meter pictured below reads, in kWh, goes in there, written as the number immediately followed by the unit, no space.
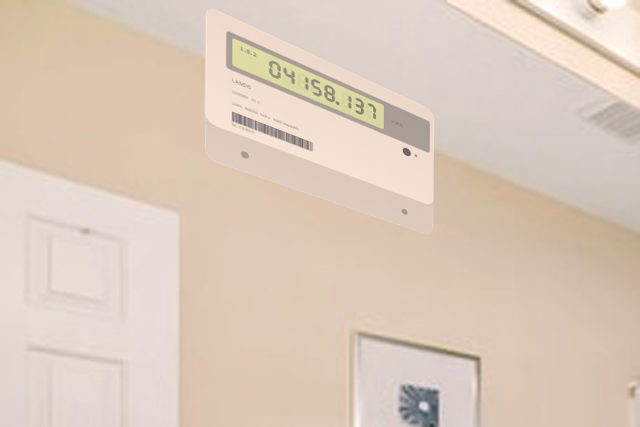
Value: 4158.137kWh
